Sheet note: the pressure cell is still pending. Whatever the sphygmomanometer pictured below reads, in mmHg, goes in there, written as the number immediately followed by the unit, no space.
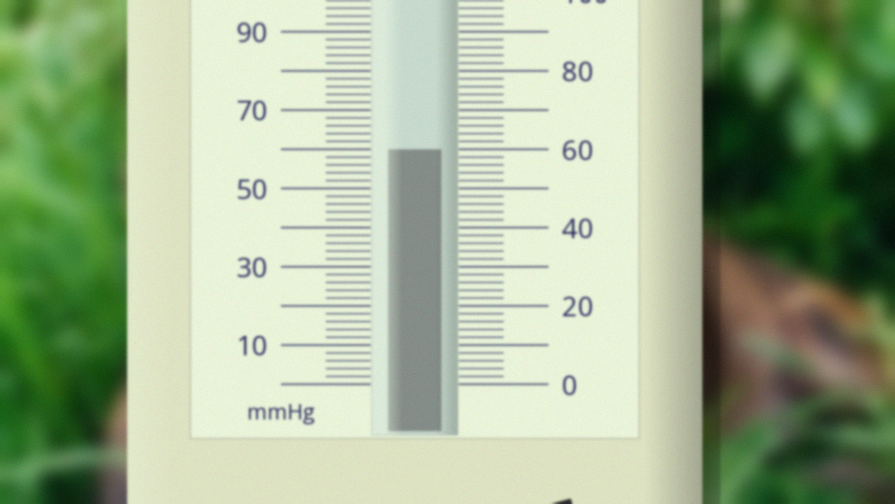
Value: 60mmHg
